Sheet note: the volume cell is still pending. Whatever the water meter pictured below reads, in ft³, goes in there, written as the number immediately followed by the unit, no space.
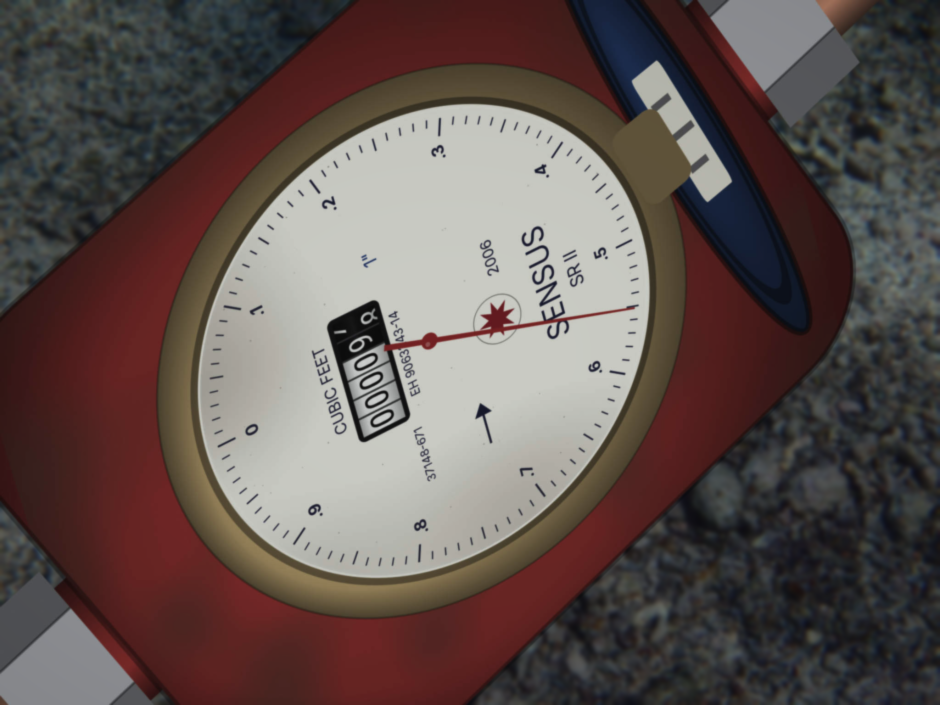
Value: 97.55ft³
